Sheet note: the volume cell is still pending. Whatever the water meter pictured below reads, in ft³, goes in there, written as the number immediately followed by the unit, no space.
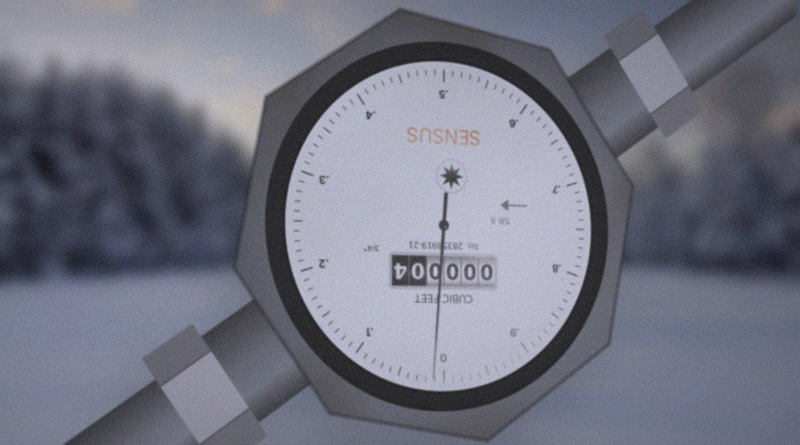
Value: 4.01ft³
